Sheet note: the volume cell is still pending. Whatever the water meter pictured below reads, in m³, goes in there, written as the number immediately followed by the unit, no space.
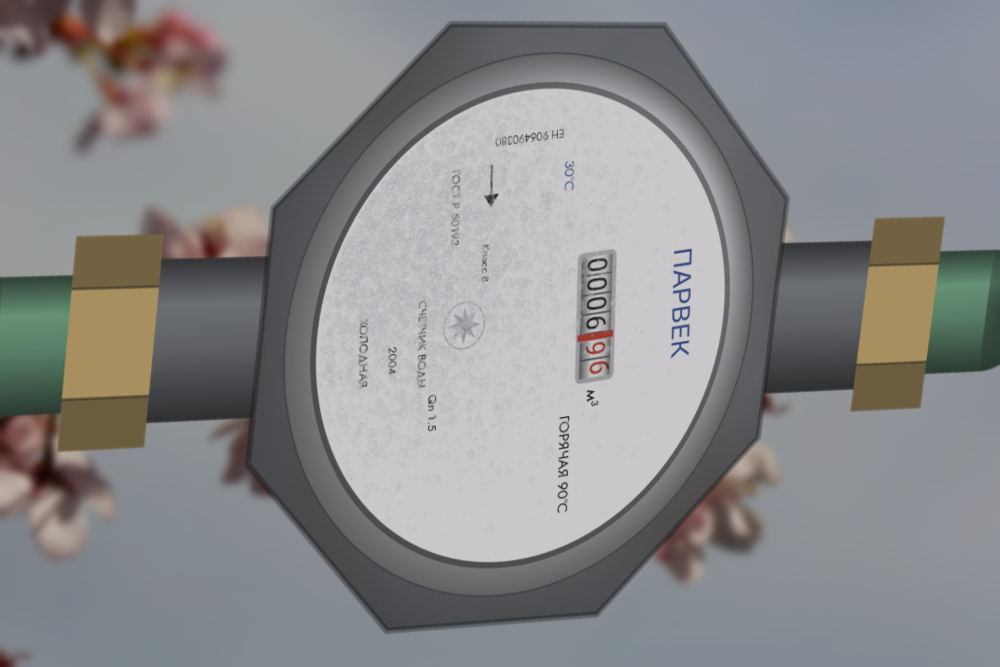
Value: 6.96m³
